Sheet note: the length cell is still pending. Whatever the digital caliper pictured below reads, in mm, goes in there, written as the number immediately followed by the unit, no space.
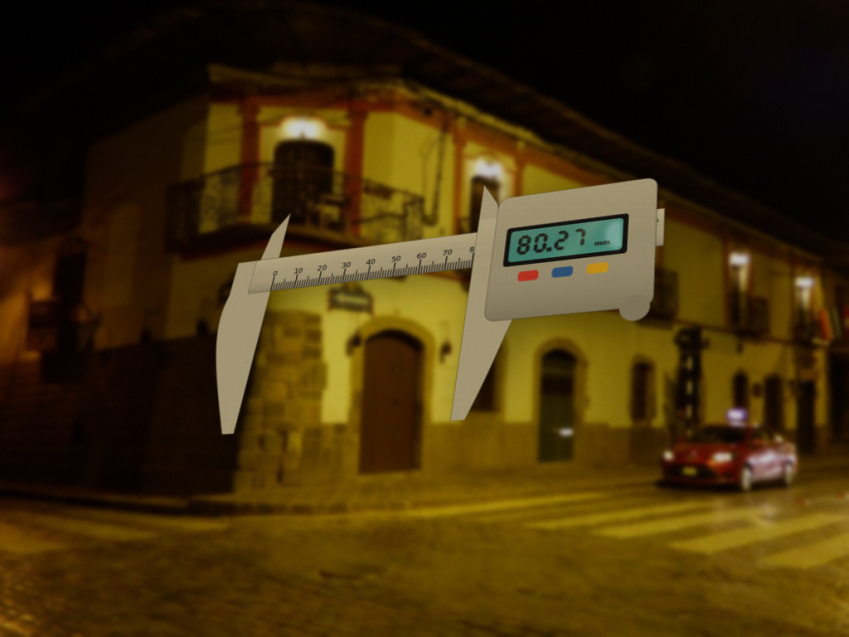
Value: 80.27mm
